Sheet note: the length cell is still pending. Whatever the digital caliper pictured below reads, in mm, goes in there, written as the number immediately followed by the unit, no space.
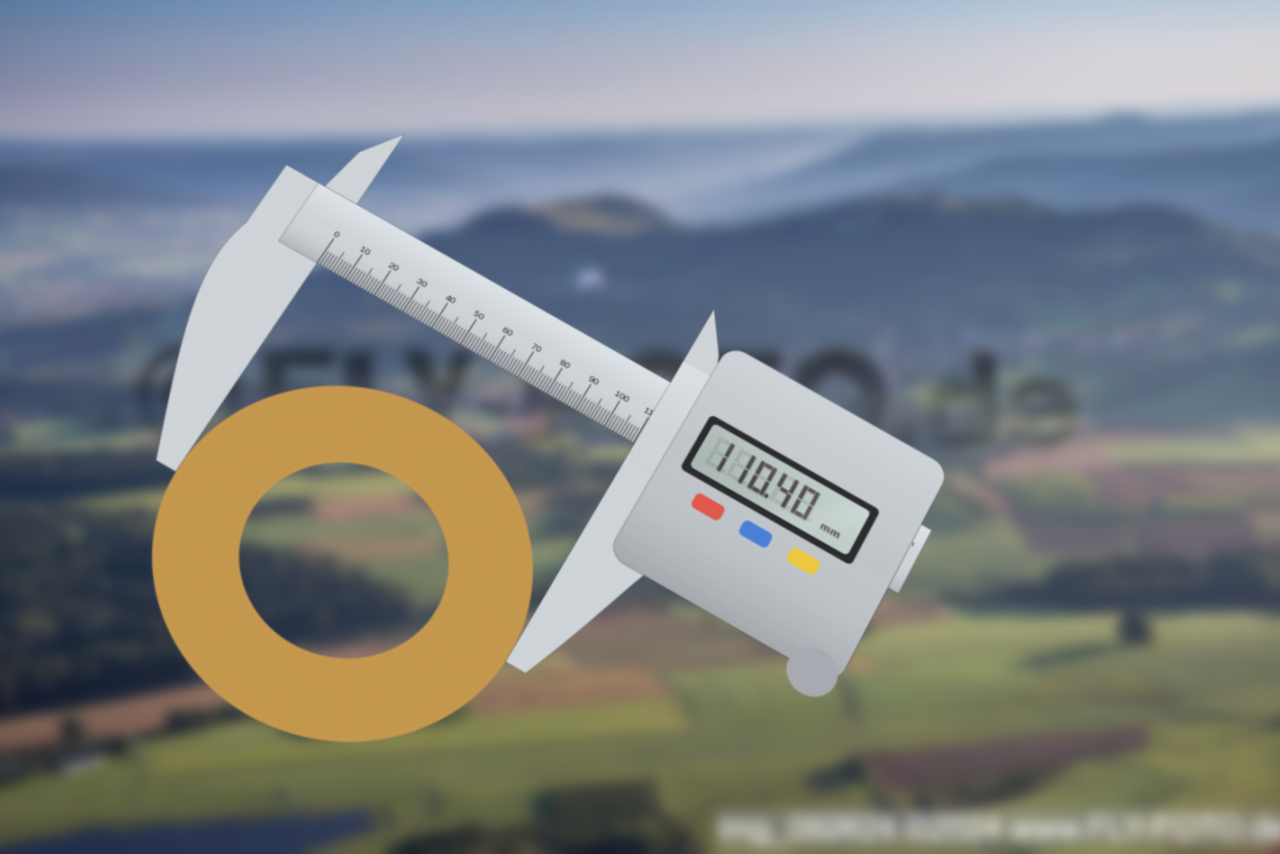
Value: 110.40mm
